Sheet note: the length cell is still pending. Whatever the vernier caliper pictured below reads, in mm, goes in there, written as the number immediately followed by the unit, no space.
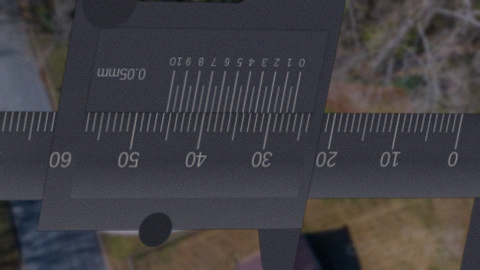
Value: 26.6mm
